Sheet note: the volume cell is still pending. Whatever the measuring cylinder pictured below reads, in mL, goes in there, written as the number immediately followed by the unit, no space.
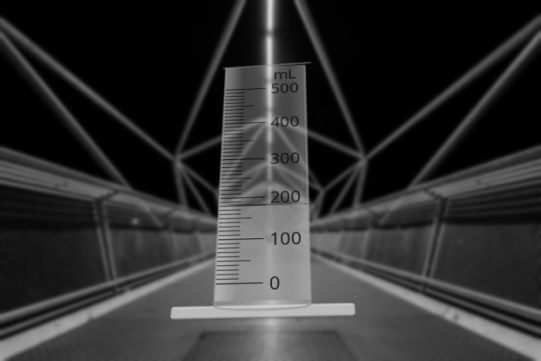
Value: 180mL
